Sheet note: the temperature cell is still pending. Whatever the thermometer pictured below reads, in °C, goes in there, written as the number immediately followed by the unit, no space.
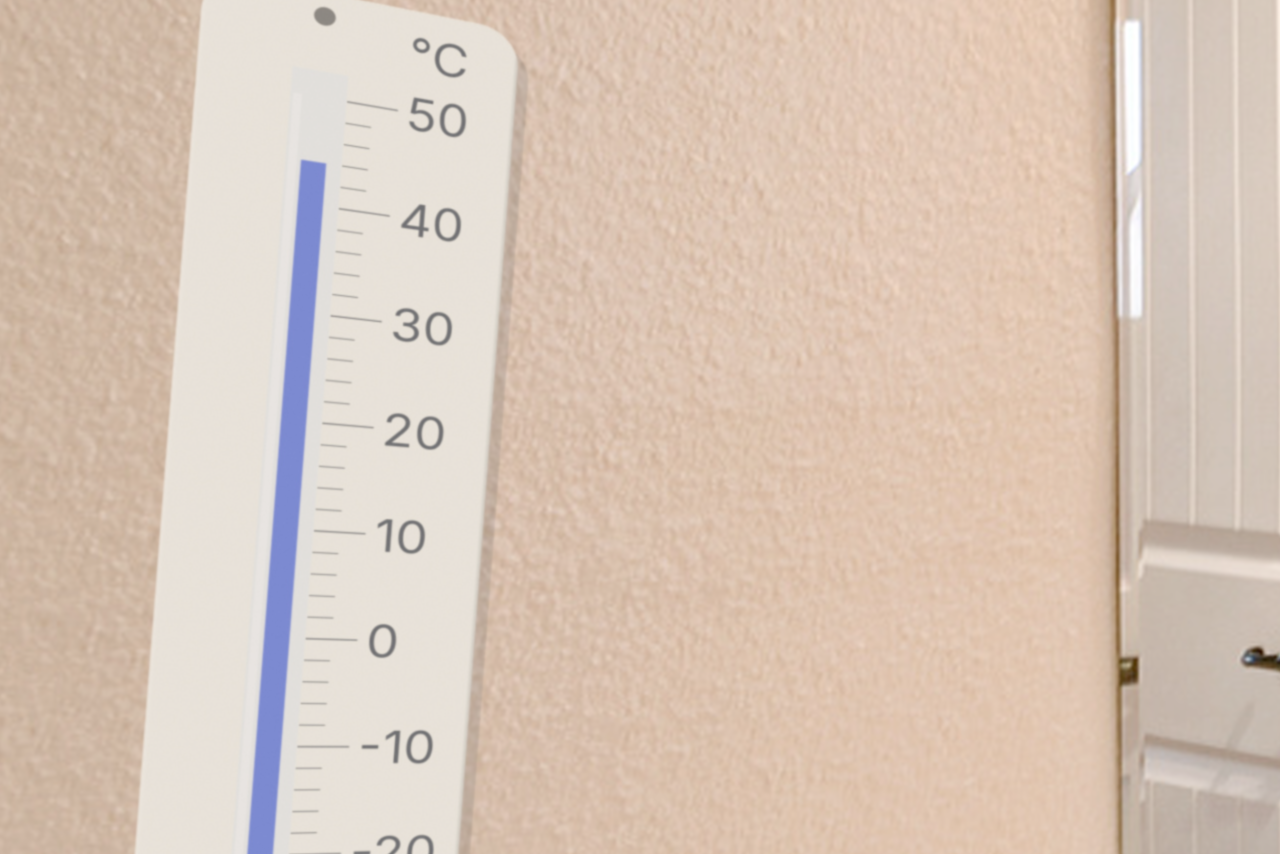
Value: 44°C
